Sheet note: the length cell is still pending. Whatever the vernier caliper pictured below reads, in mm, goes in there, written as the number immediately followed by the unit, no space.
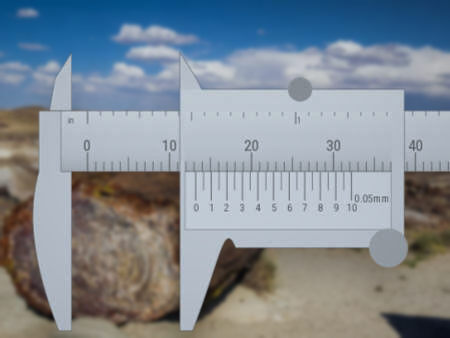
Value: 13.2mm
